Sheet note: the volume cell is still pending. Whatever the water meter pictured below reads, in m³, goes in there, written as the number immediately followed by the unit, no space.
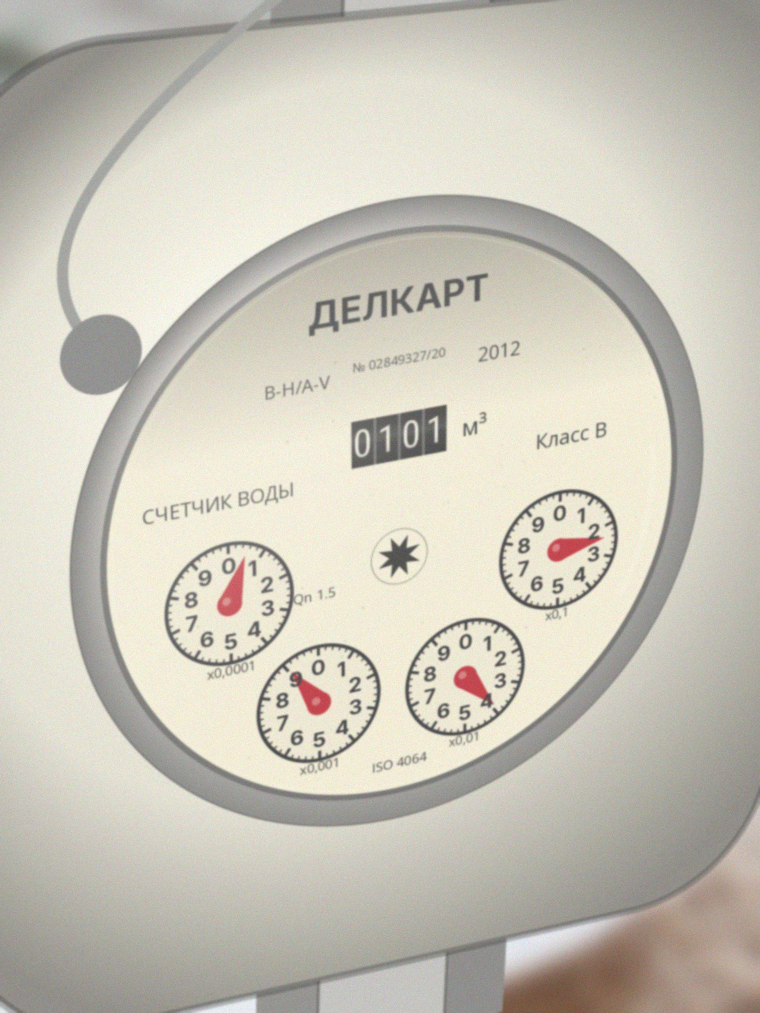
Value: 101.2390m³
